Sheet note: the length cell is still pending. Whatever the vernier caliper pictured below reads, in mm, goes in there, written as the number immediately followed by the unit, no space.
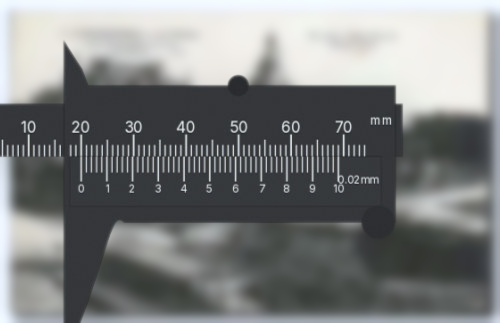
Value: 20.0mm
